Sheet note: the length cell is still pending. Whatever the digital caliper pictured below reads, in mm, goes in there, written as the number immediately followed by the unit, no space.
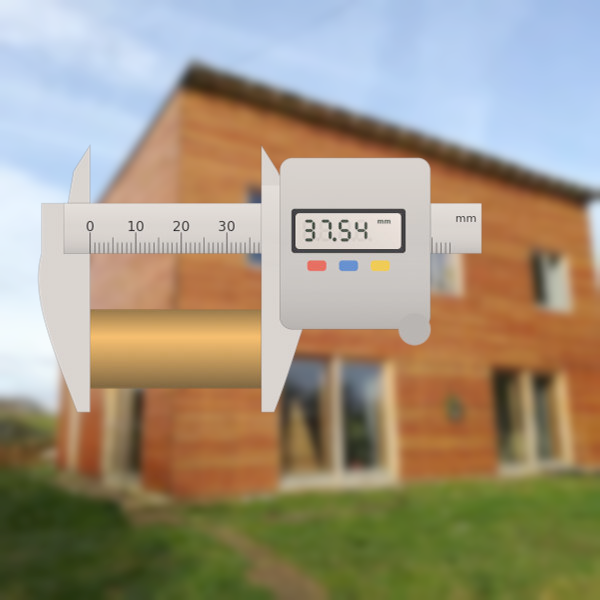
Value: 37.54mm
